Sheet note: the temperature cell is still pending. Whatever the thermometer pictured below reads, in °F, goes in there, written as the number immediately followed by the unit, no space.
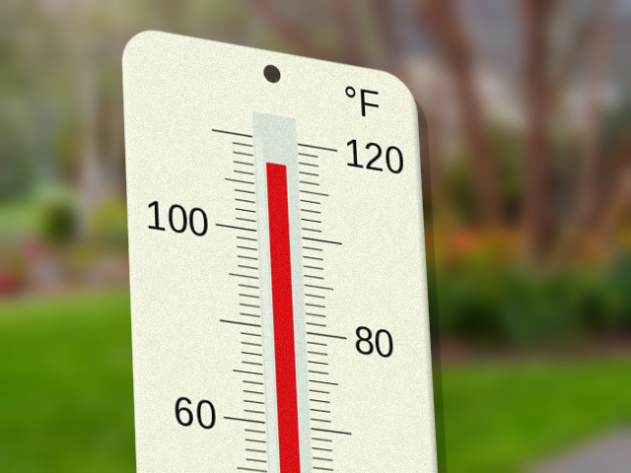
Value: 115°F
